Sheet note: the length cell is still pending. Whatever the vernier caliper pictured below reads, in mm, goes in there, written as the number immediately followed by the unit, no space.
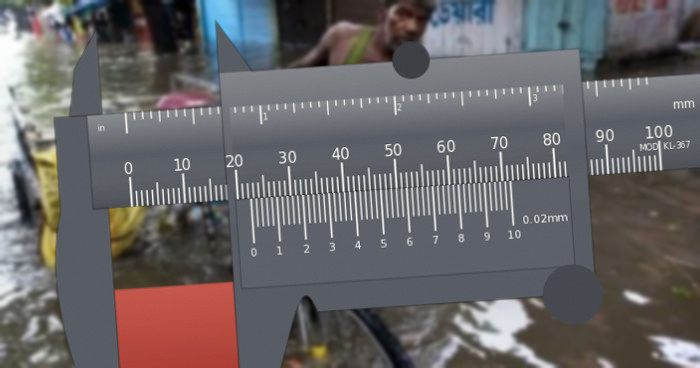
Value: 22.5mm
